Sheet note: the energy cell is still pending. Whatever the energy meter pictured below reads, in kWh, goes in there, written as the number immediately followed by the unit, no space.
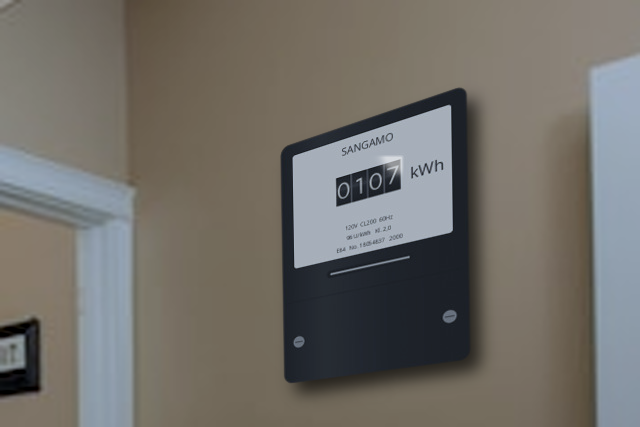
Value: 107kWh
